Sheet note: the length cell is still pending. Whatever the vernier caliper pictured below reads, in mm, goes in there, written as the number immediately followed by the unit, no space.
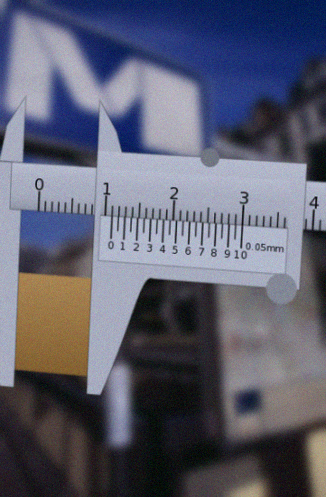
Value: 11.0mm
